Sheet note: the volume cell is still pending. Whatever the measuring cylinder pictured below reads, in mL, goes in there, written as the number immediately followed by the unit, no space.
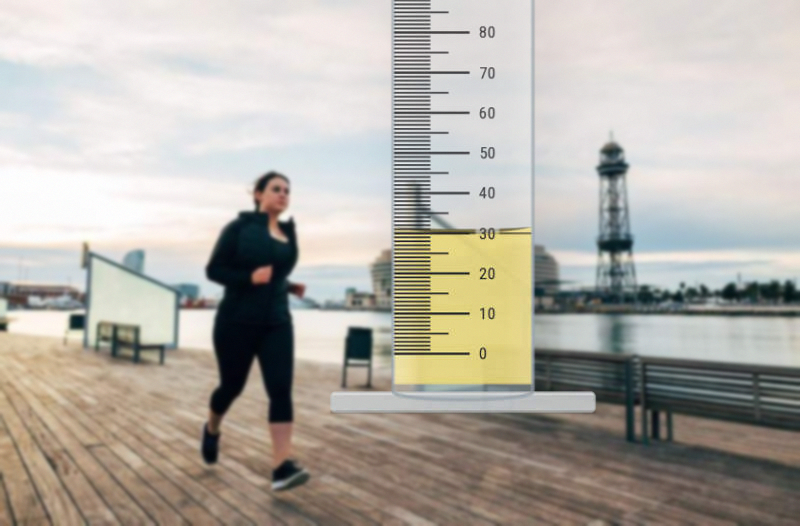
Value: 30mL
